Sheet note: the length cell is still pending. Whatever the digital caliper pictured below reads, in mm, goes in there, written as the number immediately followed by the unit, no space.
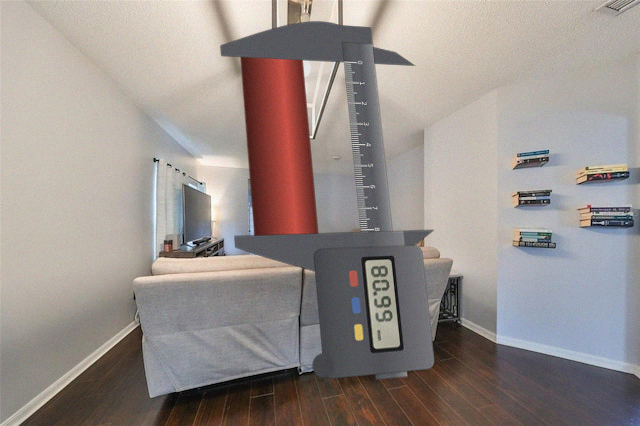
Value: 80.99mm
